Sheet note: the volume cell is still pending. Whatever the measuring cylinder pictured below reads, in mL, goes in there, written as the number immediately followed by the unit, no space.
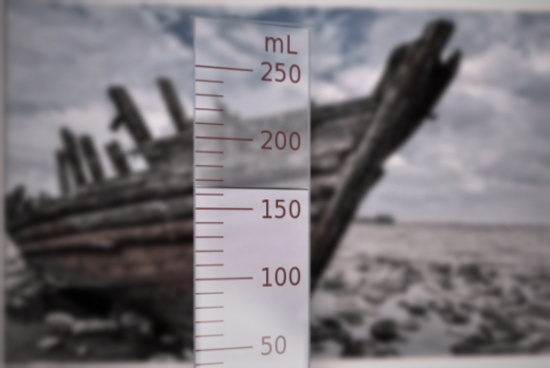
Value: 165mL
